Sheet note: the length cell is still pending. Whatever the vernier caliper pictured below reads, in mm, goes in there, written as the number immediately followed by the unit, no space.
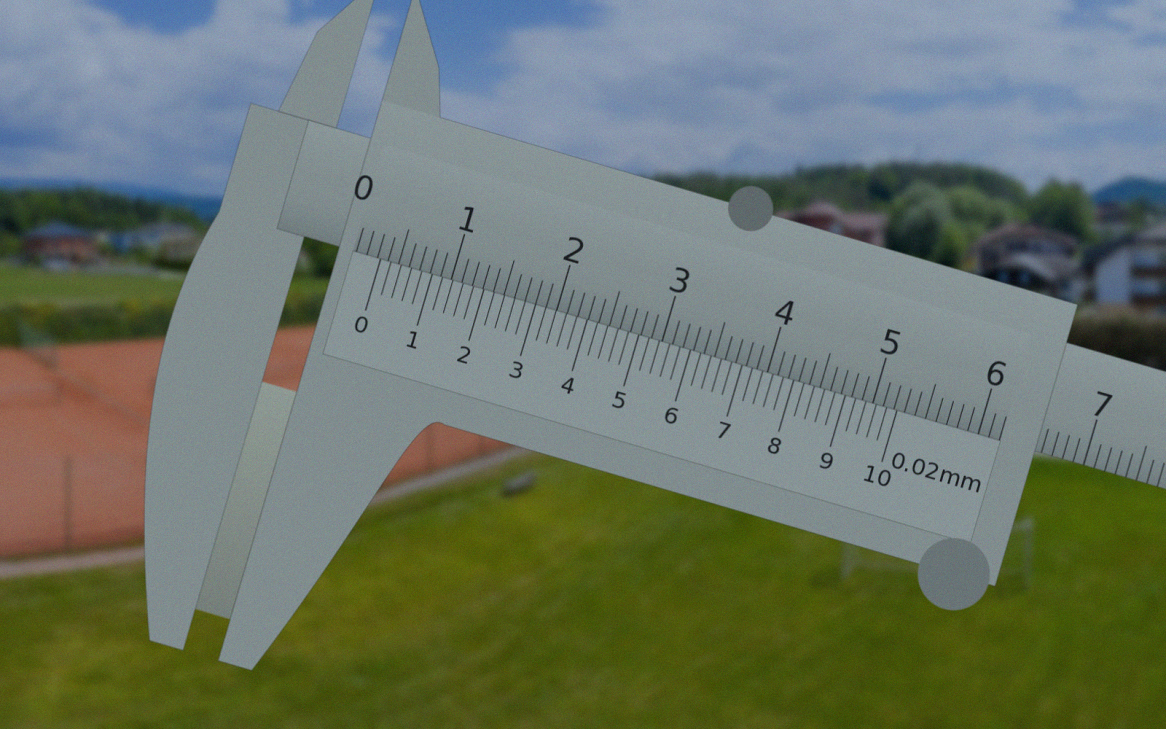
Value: 3.3mm
